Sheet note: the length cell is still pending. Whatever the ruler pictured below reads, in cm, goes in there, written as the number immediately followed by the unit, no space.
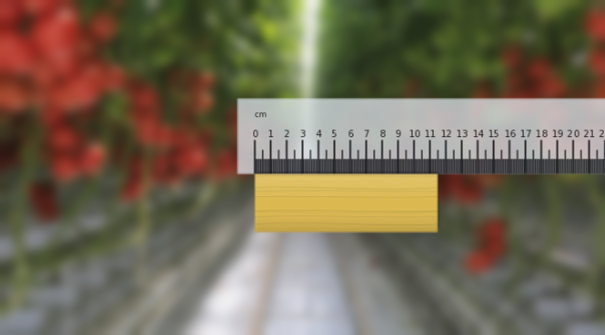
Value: 11.5cm
